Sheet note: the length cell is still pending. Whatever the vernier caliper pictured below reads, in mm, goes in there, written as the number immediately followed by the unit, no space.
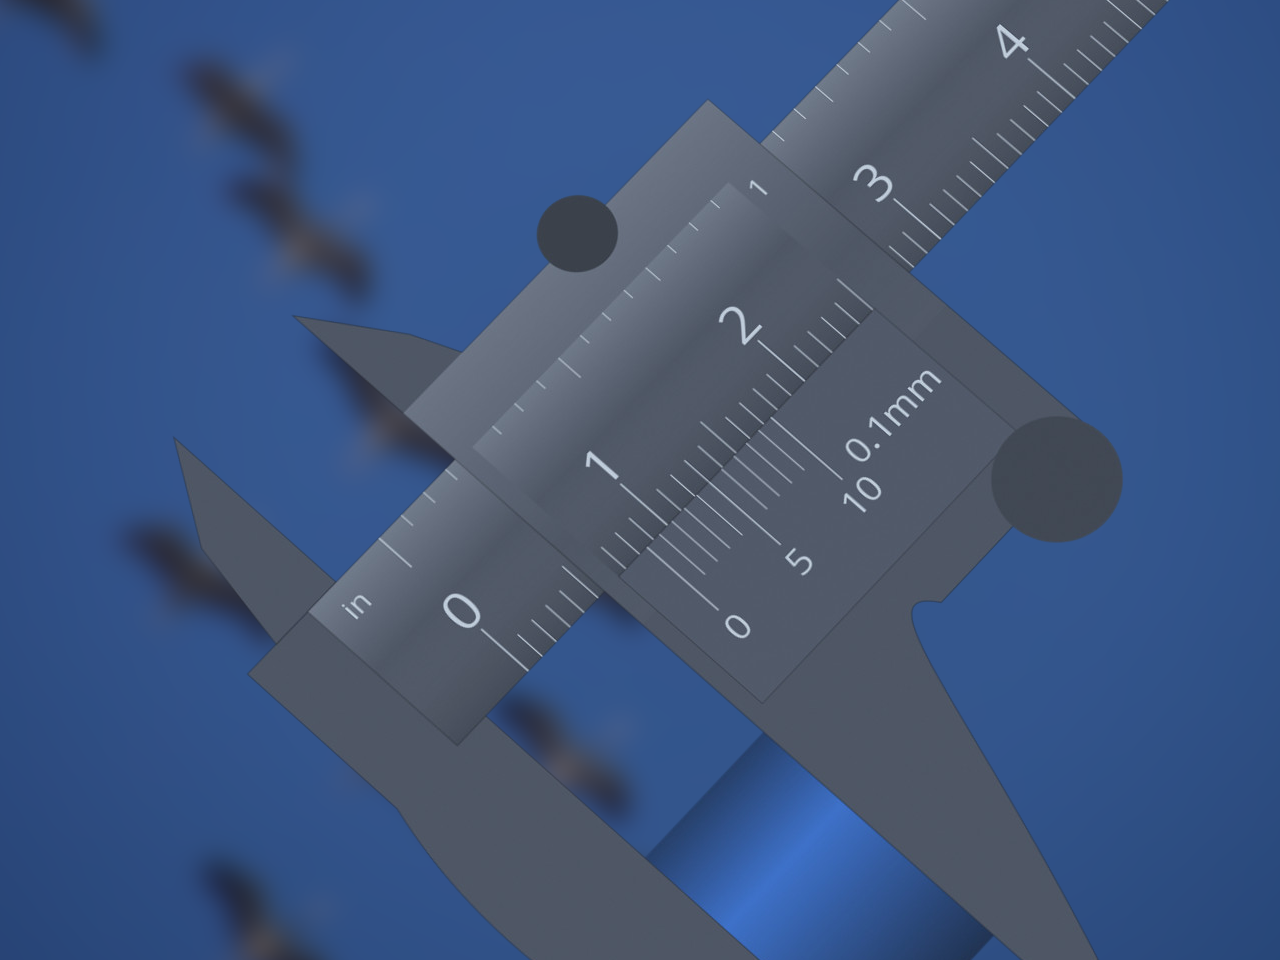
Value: 8.5mm
